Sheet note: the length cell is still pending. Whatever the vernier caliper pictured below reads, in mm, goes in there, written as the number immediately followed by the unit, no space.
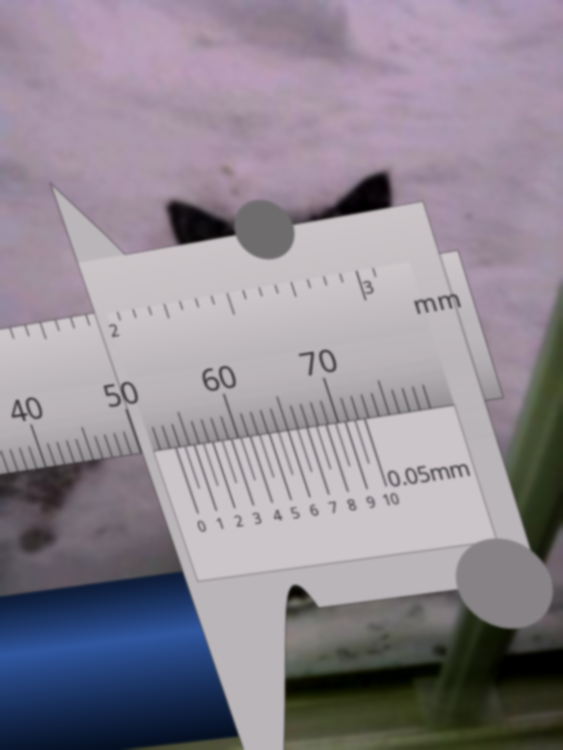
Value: 53.6mm
